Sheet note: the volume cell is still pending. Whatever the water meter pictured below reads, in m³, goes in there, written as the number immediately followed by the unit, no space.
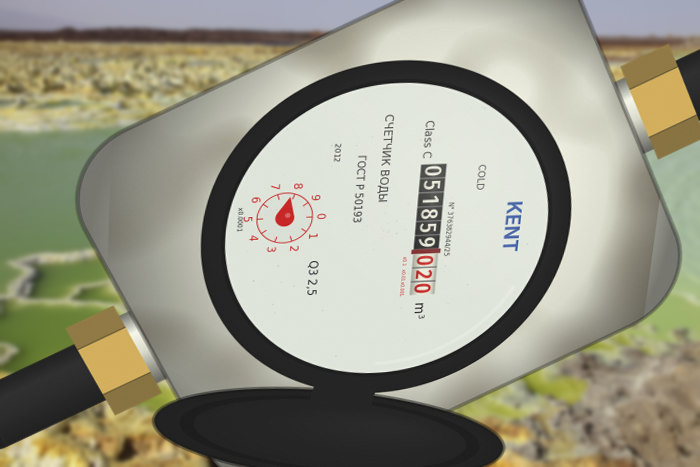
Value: 51859.0207m³
